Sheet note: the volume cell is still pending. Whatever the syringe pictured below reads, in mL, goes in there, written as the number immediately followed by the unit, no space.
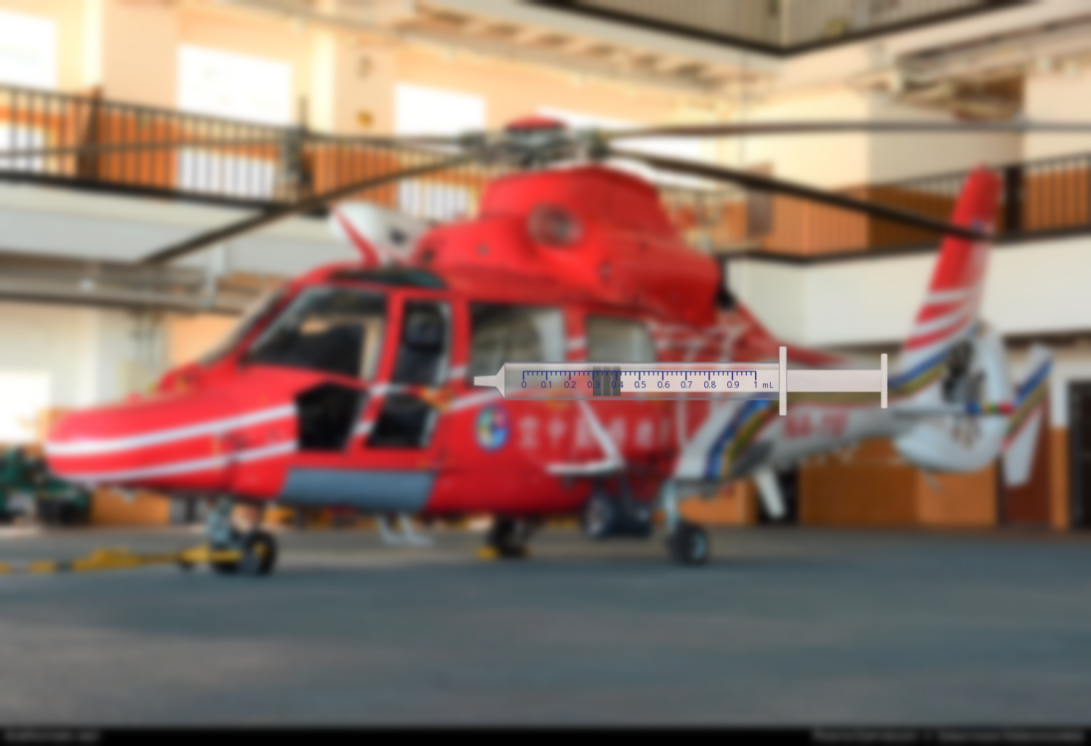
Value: 0.3mL
